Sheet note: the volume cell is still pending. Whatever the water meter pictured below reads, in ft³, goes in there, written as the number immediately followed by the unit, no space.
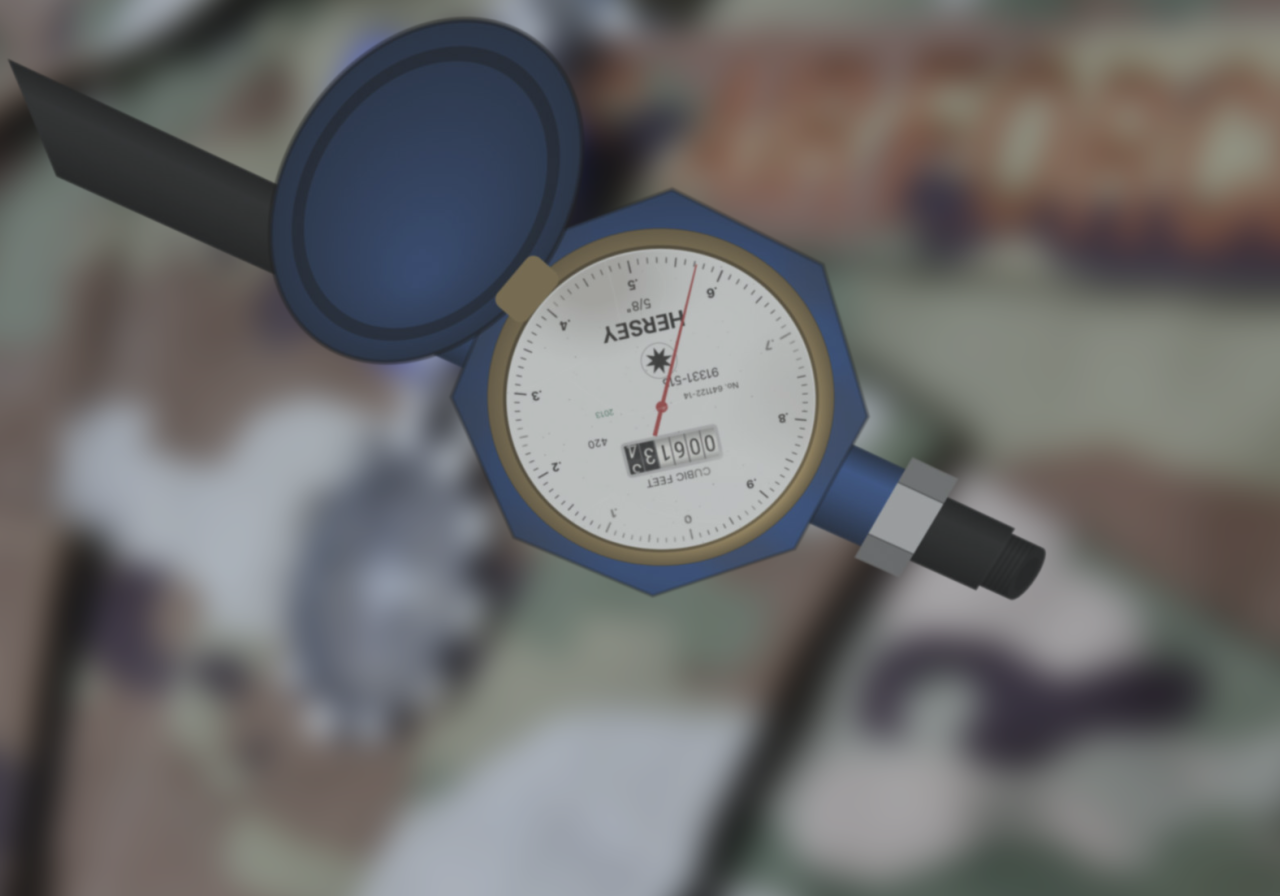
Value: 6133.57ft³
